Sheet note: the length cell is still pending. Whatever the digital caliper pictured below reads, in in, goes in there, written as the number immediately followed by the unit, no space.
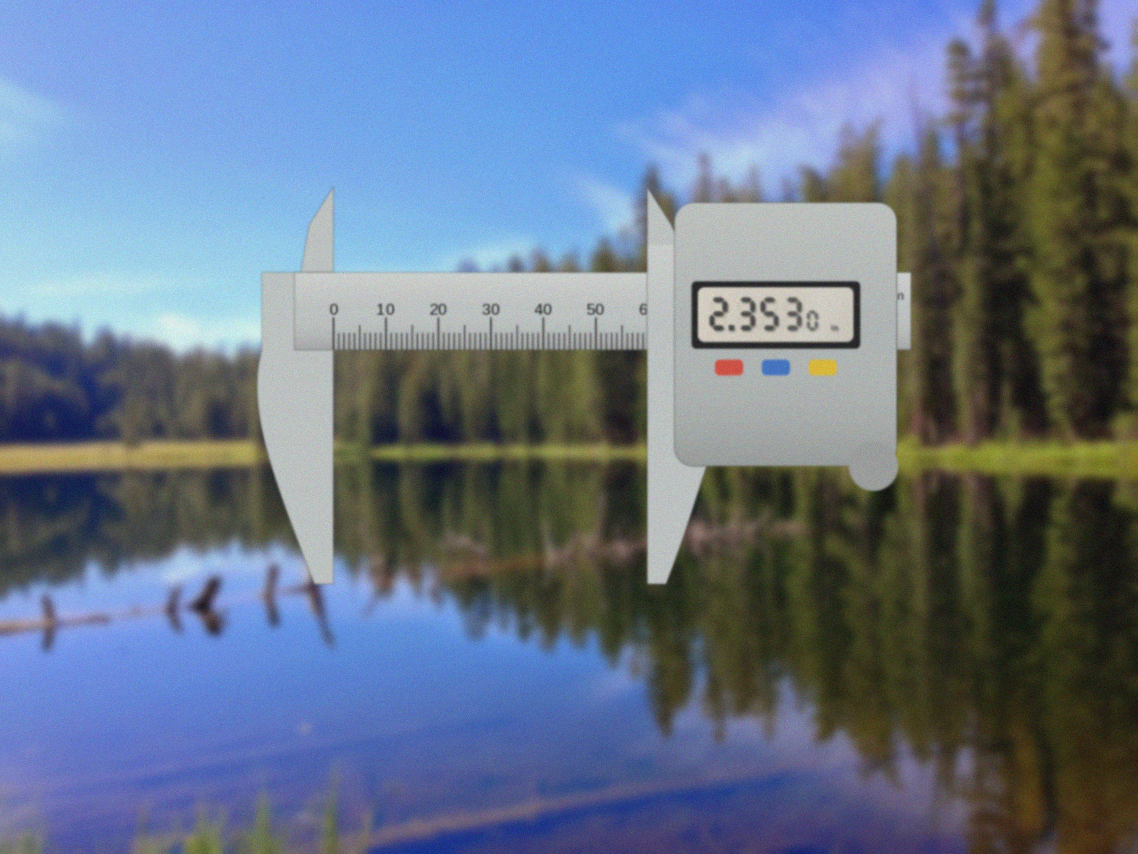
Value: 2.3530in
